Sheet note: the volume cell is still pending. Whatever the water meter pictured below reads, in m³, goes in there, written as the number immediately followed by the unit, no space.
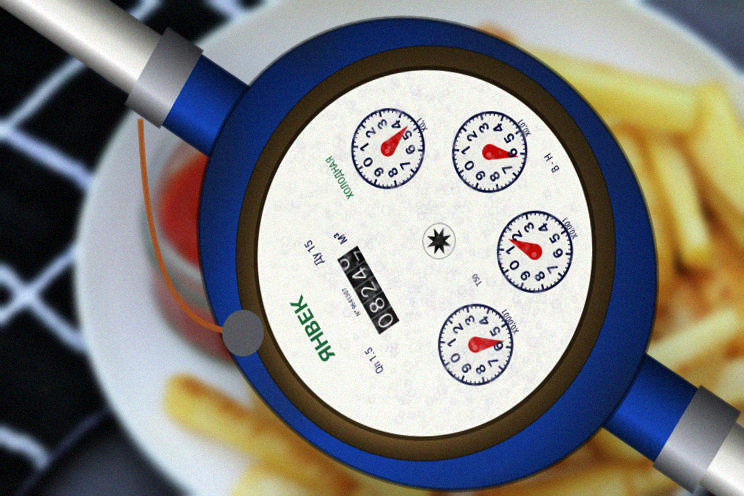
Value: 8246.4615m³
